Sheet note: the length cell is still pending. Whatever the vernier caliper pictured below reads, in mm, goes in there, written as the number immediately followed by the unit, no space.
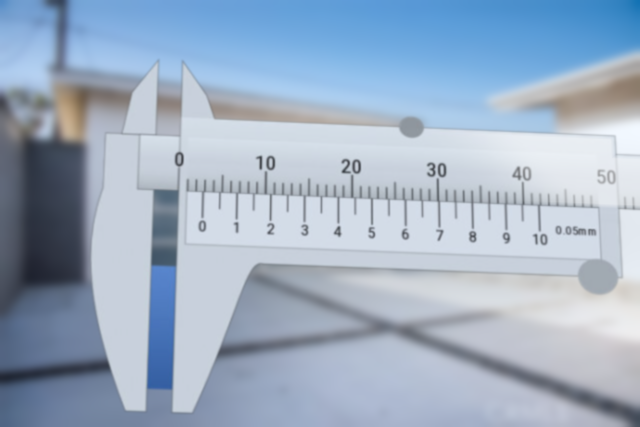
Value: 2.8mm
